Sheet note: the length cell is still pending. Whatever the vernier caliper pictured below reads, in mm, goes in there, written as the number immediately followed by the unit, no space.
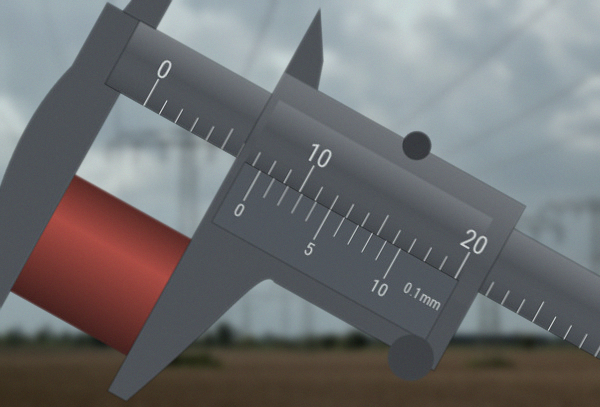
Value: 7.5mm
